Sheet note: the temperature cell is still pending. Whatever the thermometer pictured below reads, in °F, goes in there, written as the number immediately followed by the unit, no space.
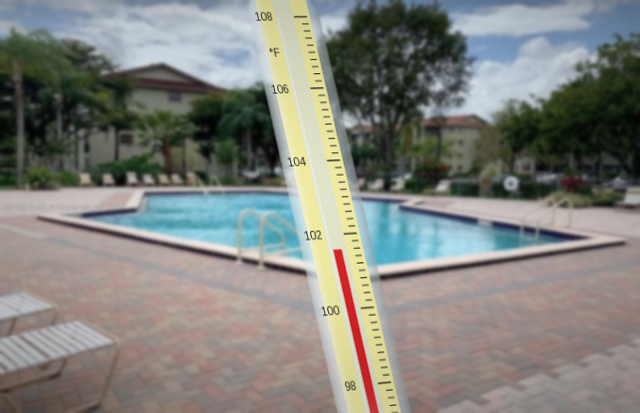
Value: 101.6°F
